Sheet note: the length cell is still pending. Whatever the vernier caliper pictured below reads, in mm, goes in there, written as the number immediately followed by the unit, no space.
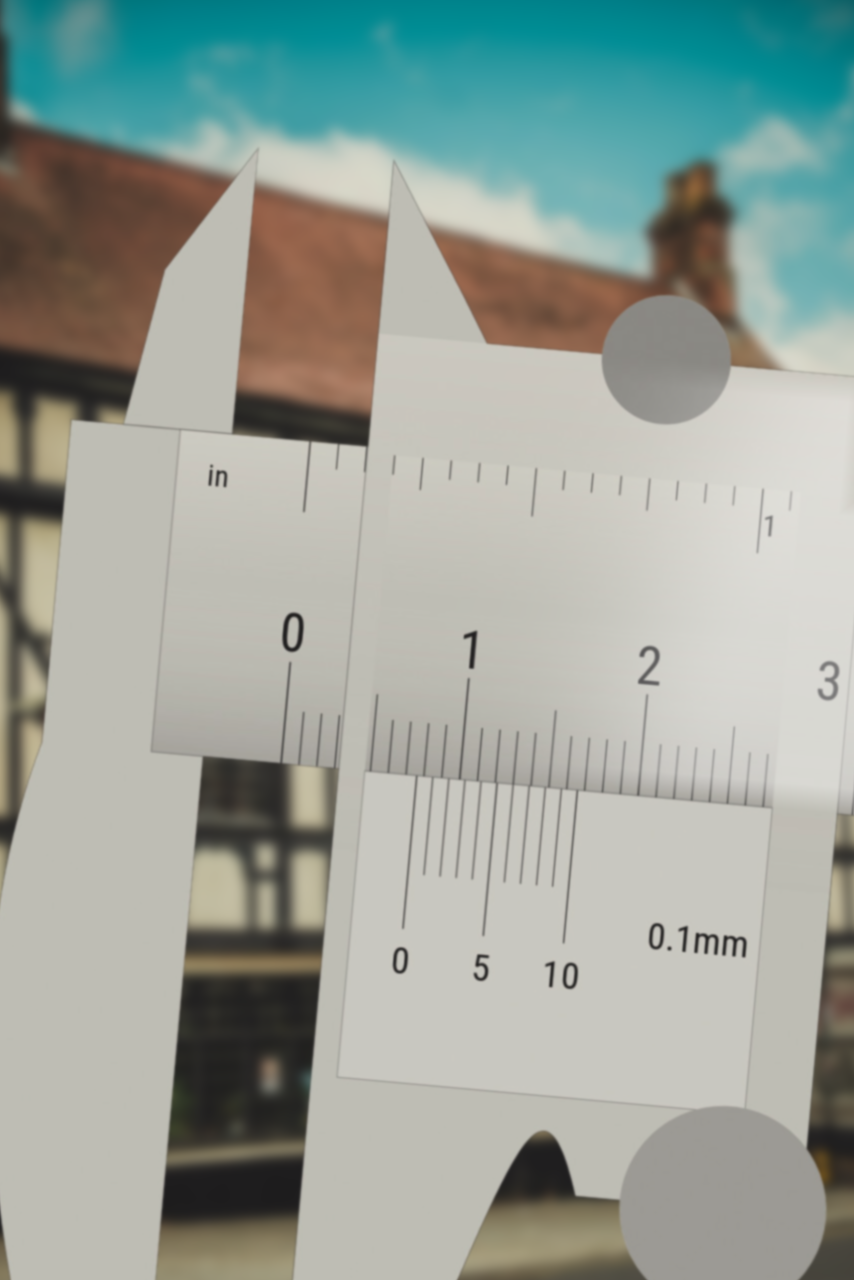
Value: 7.6mm
